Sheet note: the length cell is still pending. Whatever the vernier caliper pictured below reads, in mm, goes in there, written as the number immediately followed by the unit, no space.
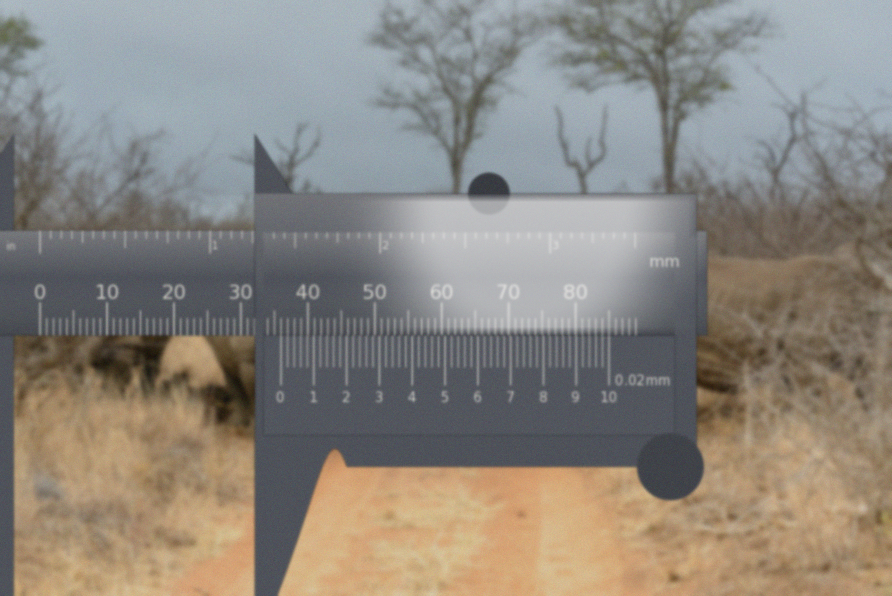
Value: 36.0mm
